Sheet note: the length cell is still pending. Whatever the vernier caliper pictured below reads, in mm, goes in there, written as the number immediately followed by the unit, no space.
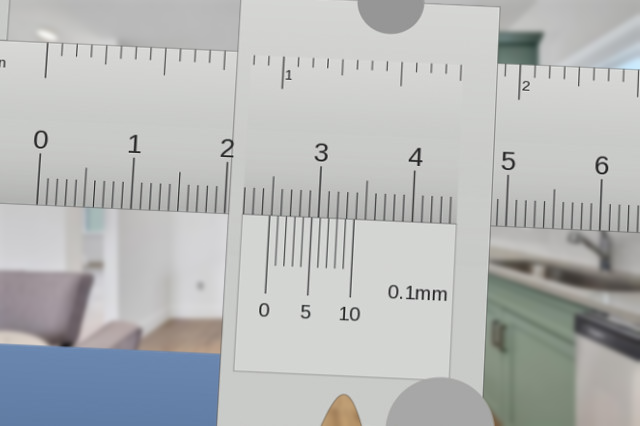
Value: 24.8mm
